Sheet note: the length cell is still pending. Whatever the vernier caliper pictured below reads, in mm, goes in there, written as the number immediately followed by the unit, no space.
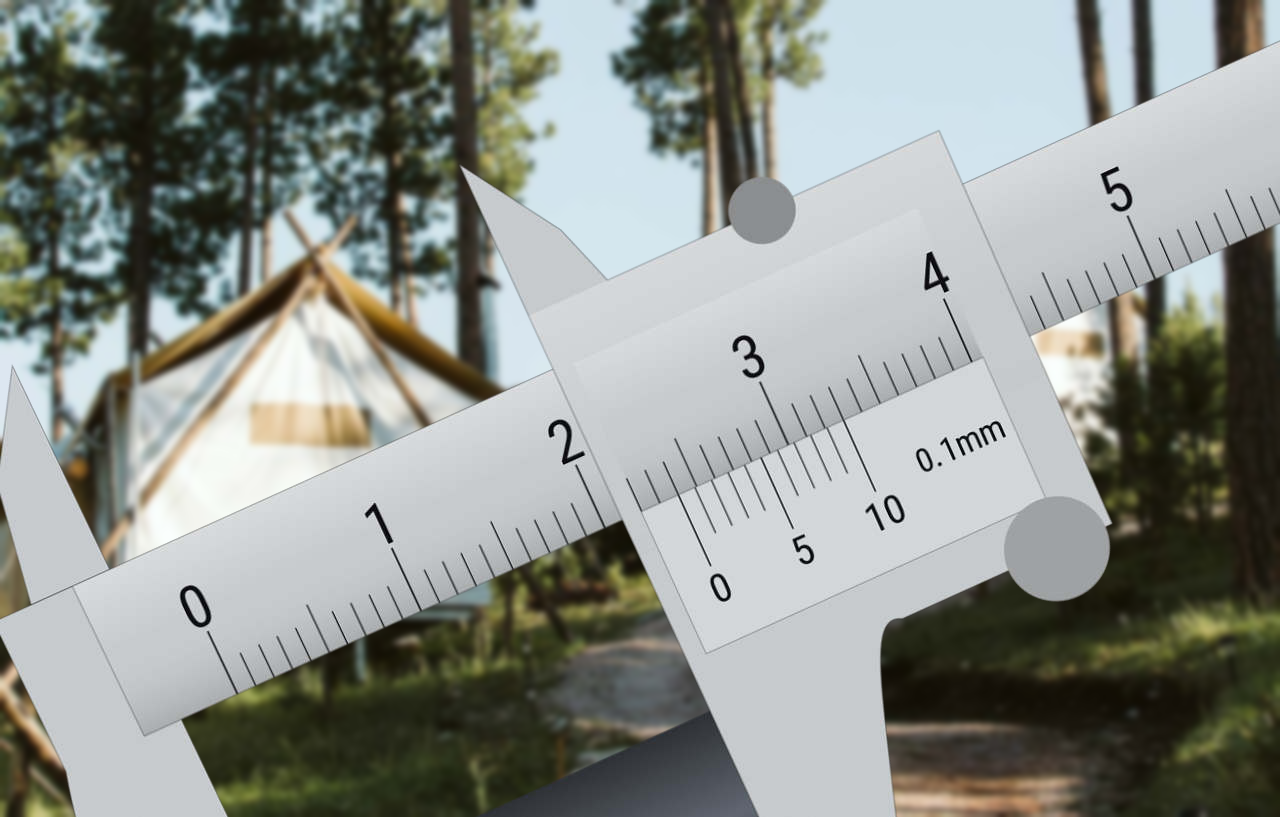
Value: 24.0mm
